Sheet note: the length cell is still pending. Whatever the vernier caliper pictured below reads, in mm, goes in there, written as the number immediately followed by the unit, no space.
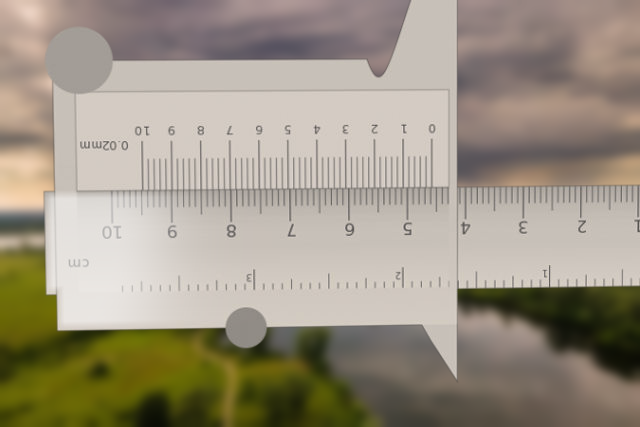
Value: 45.8mm
